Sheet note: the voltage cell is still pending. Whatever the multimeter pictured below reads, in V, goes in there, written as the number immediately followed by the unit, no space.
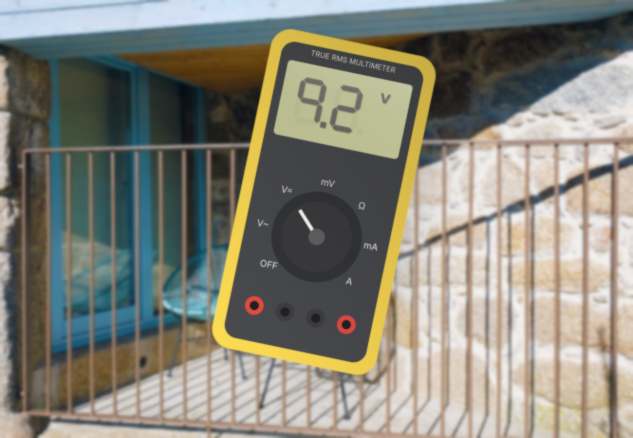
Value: 9.2V
